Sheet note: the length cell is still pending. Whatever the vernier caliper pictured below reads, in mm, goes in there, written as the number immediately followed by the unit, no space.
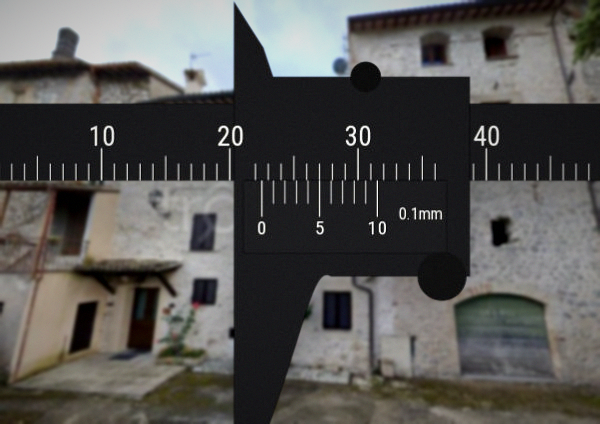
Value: 22.5mm
